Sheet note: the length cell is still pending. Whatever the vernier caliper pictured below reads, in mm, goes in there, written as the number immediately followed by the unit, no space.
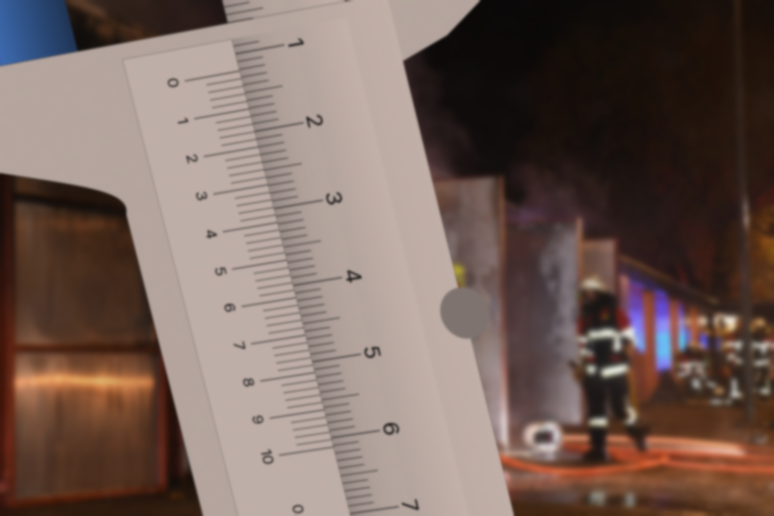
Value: 12.2mm
